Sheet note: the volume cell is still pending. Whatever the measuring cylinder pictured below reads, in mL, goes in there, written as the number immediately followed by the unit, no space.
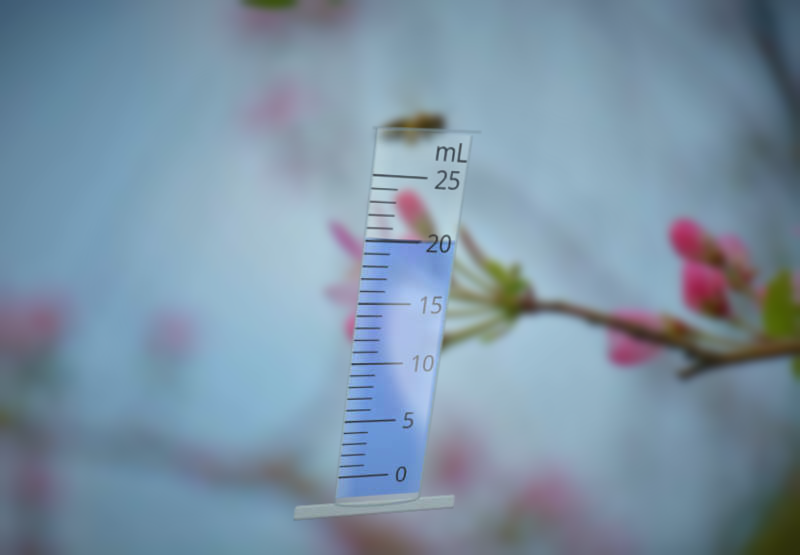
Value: 20mL
